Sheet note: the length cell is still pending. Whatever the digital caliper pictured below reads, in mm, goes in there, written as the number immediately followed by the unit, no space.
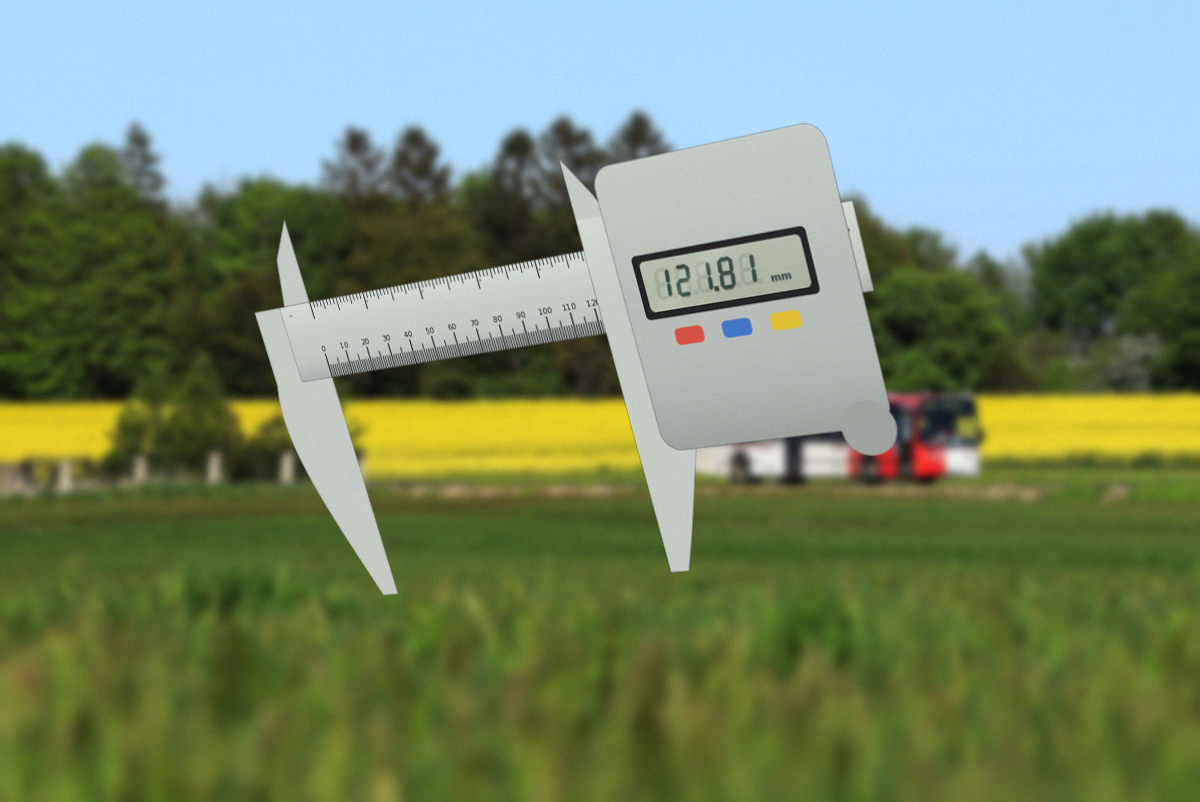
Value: 121.81mm
